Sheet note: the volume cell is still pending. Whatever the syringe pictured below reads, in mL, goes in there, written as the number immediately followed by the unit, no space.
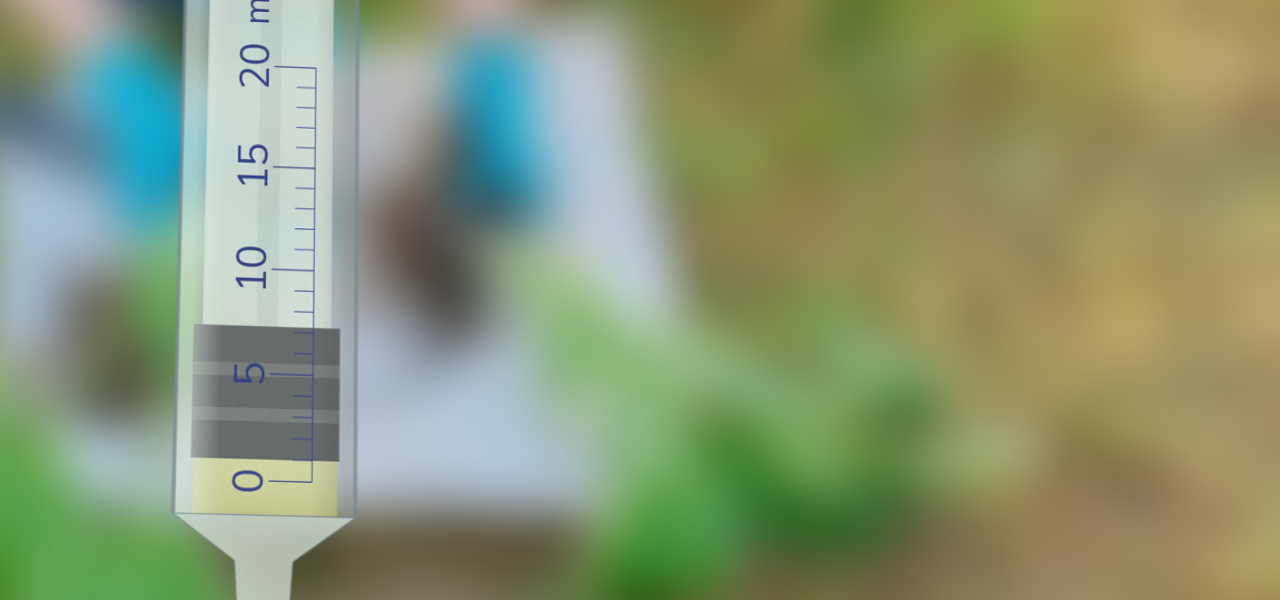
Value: 1mL
